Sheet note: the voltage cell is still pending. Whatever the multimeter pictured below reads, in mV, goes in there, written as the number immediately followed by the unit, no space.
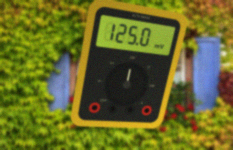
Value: 125.0mV
